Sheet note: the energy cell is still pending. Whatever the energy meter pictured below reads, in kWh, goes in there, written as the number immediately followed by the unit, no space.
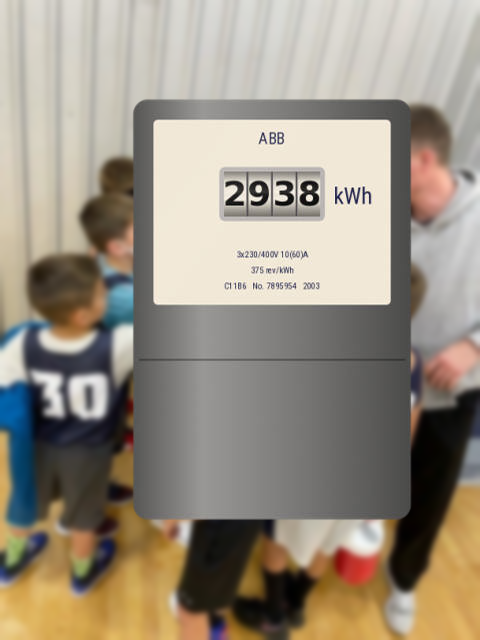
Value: 2938kWh
